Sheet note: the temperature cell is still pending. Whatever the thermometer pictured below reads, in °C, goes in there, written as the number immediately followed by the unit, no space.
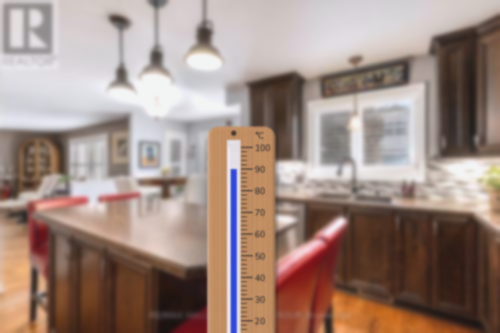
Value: 90°C
